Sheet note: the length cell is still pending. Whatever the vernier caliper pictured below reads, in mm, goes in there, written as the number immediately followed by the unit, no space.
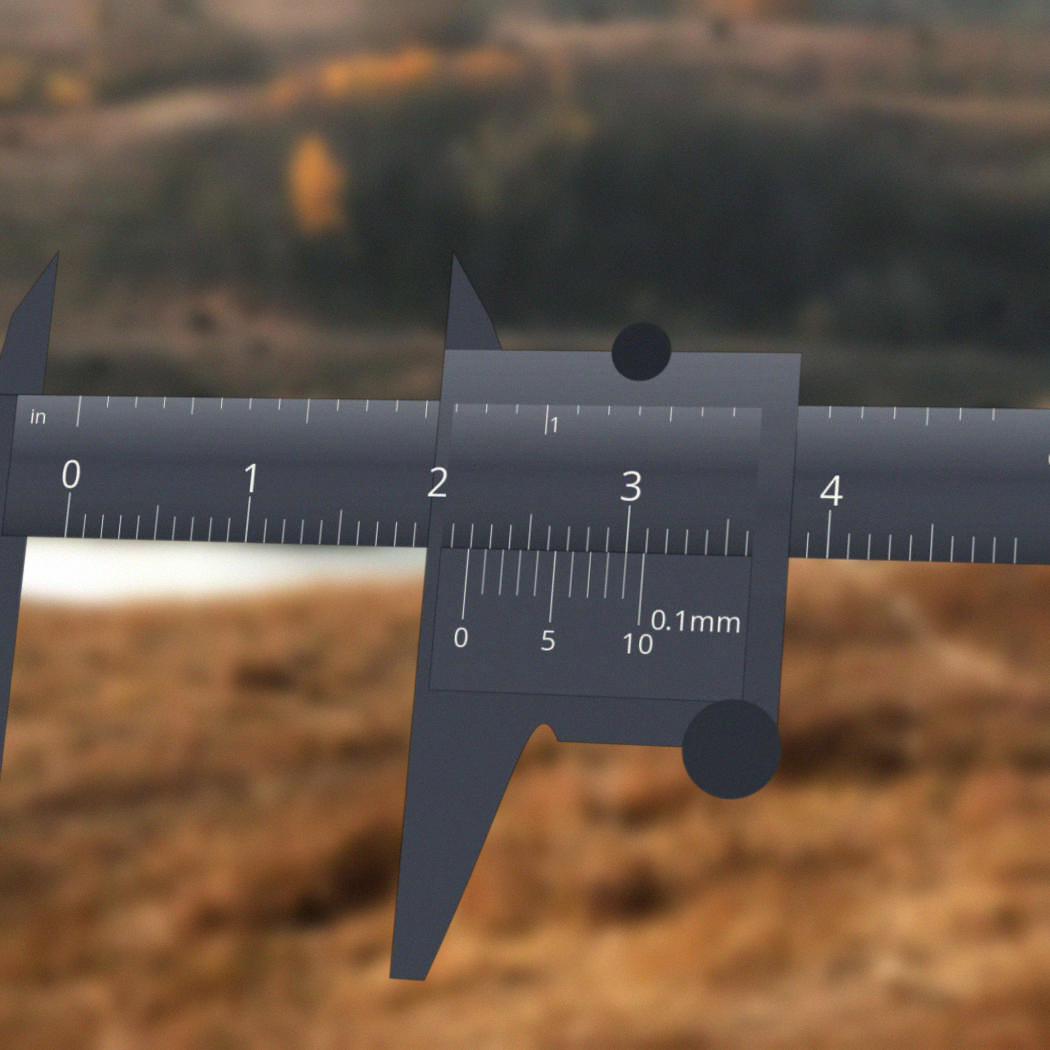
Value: 21.9mm
